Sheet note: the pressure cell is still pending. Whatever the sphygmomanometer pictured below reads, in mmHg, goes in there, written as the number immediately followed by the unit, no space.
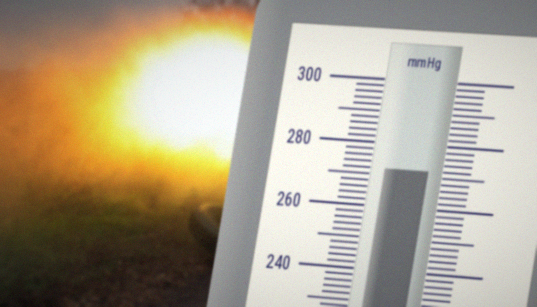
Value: 272mmHg
